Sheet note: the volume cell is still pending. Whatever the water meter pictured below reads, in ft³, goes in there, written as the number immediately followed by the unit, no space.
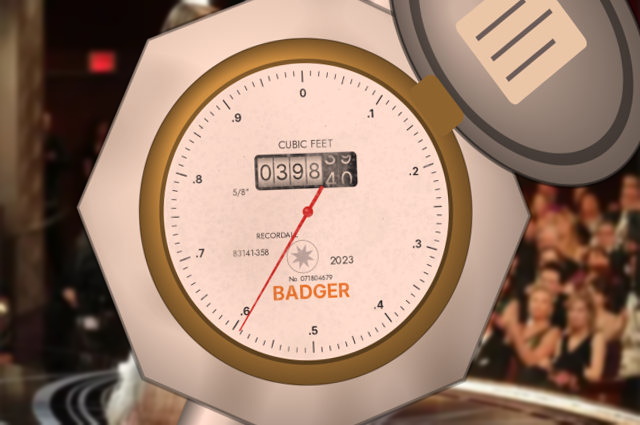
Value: 39839.59ft³
